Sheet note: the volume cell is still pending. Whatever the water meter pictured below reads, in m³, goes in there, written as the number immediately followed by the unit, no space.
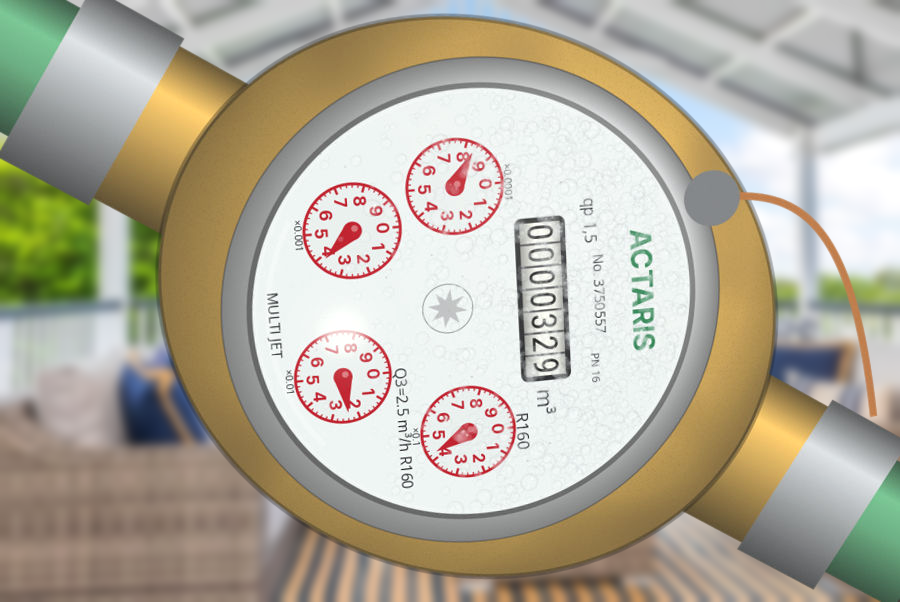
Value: 329.4238m³
